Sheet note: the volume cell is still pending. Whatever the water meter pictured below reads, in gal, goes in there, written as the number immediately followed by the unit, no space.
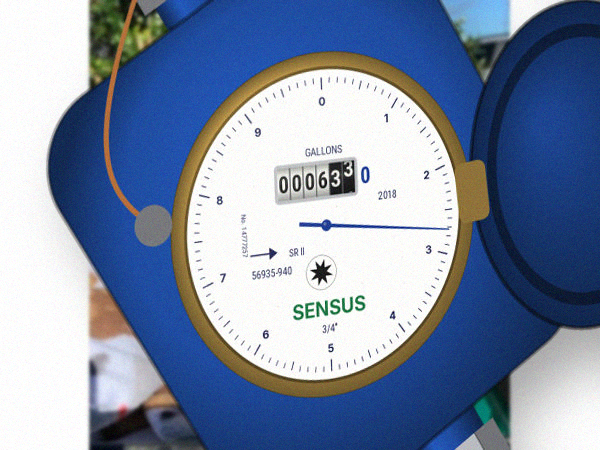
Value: 6332.7gal
